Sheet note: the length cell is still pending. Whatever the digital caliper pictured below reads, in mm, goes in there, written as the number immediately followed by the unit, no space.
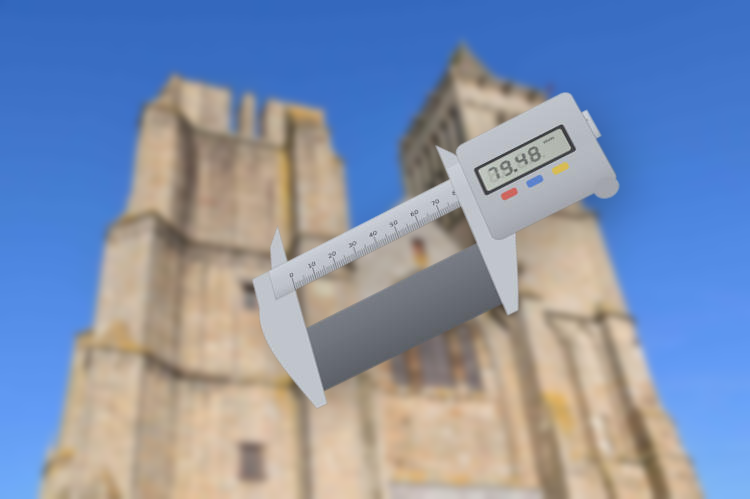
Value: 79.48mm
